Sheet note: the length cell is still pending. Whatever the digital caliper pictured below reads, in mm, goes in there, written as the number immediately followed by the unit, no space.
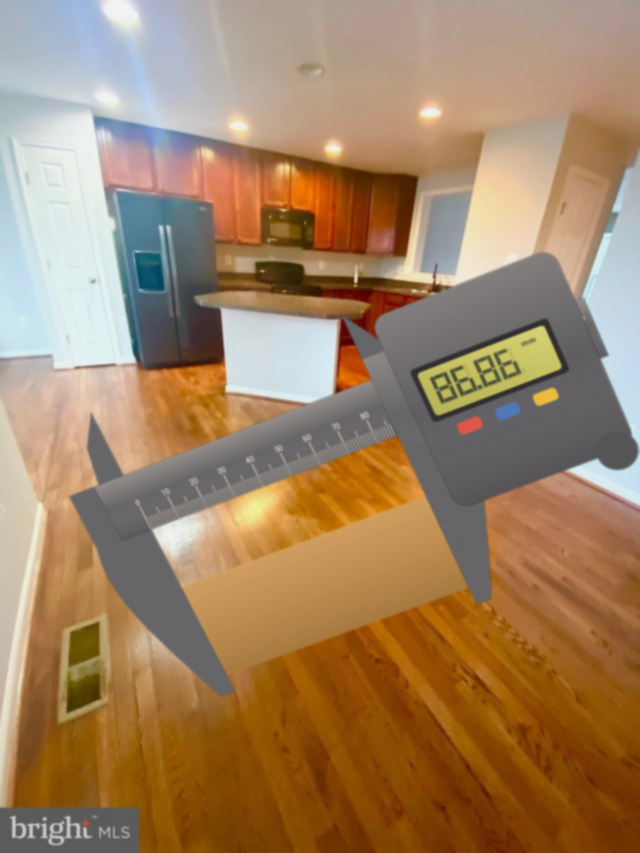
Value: 86.86mm
